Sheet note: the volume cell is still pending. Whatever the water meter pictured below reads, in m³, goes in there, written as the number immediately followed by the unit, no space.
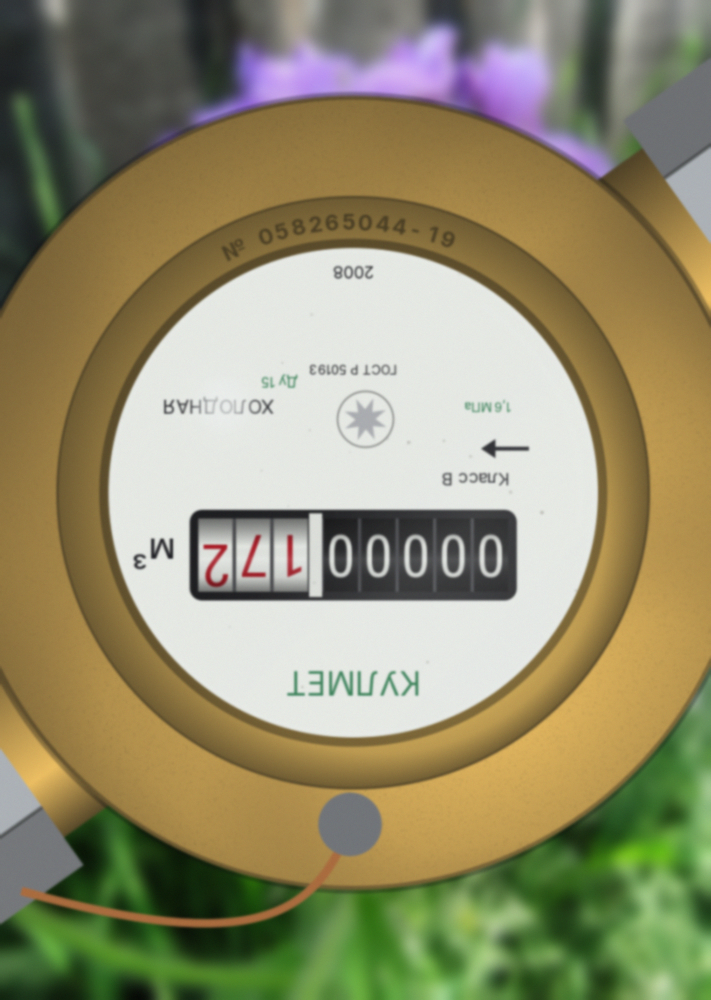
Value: 0.172m³
